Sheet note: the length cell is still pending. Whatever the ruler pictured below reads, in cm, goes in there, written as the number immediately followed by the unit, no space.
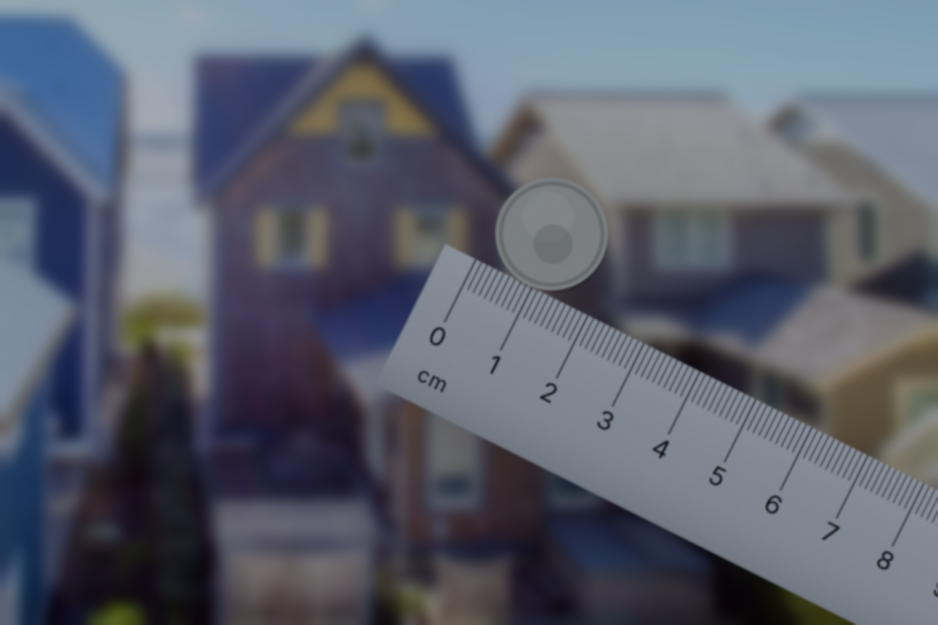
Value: 1.8cm
